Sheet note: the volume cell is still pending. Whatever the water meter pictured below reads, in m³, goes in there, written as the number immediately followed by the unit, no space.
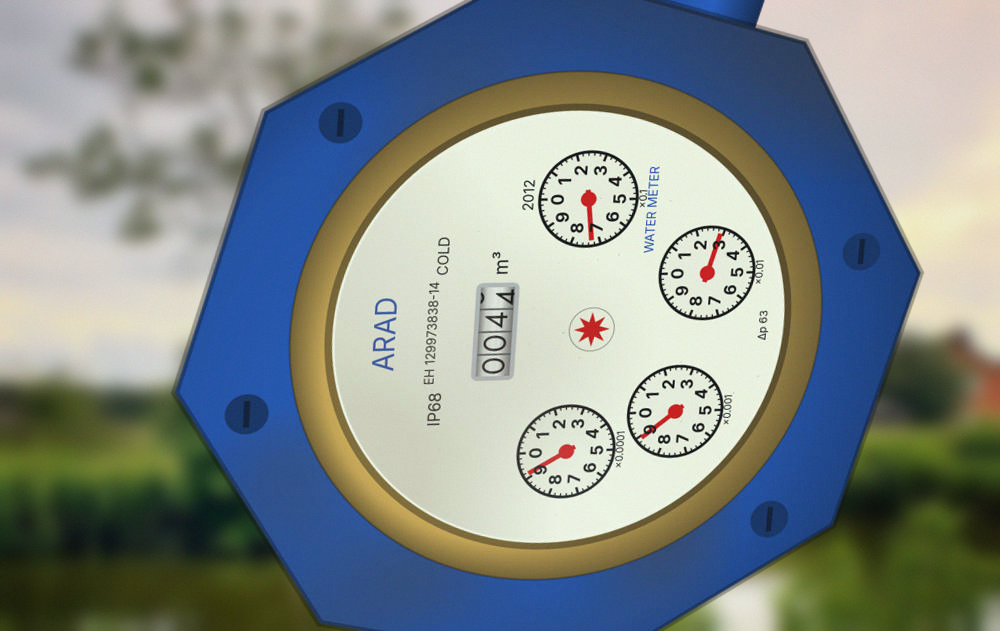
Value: 43.7289m³
